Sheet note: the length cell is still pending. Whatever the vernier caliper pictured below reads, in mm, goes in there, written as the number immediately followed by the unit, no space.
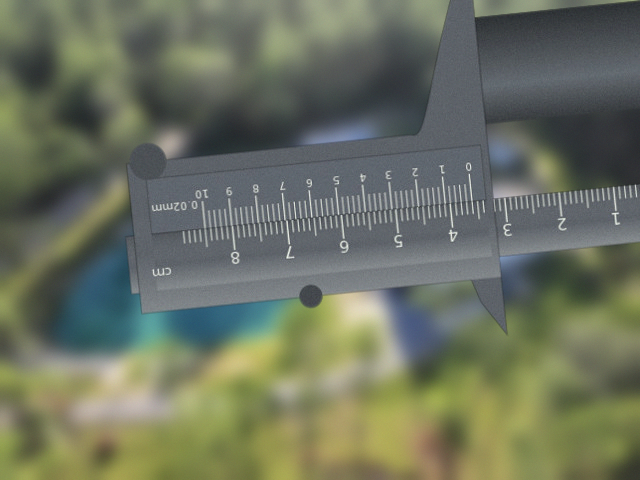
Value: 36.0mm
